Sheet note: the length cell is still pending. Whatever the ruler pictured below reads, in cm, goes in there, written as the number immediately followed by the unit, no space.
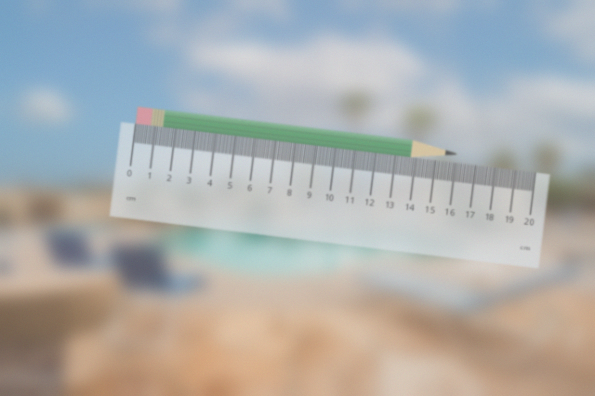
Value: 16cm
